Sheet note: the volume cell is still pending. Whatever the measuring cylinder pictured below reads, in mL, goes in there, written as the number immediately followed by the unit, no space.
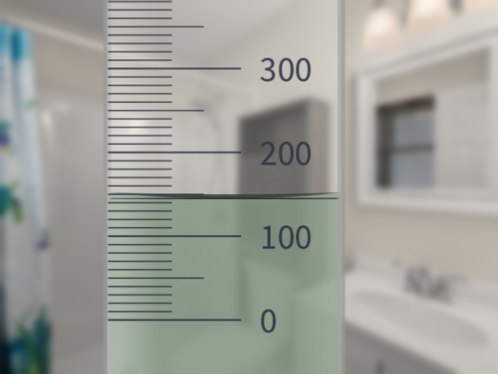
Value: 145mL
